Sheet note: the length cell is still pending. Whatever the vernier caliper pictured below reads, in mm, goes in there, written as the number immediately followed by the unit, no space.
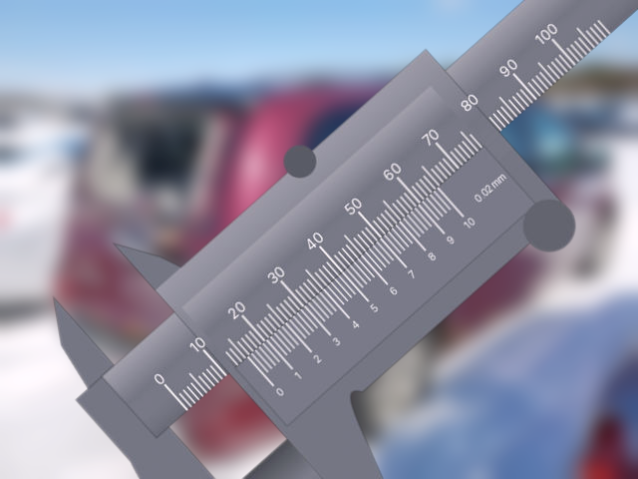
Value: 15.5mm
